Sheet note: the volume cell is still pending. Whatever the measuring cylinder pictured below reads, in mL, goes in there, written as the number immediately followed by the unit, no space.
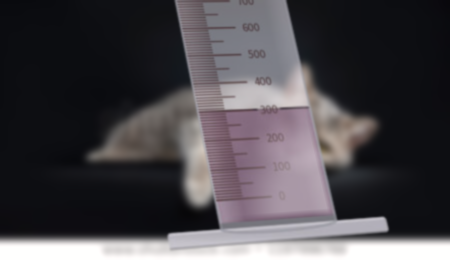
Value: 300mL
